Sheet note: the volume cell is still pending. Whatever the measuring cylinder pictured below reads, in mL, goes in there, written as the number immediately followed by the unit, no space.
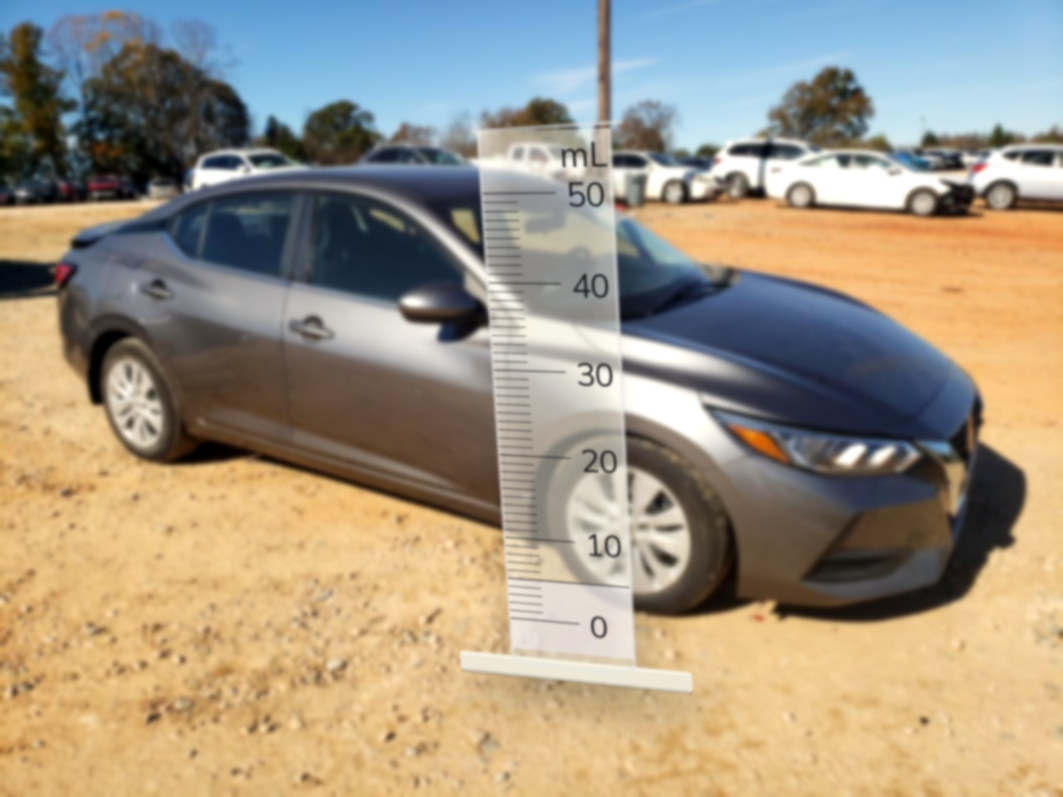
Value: 5mL
